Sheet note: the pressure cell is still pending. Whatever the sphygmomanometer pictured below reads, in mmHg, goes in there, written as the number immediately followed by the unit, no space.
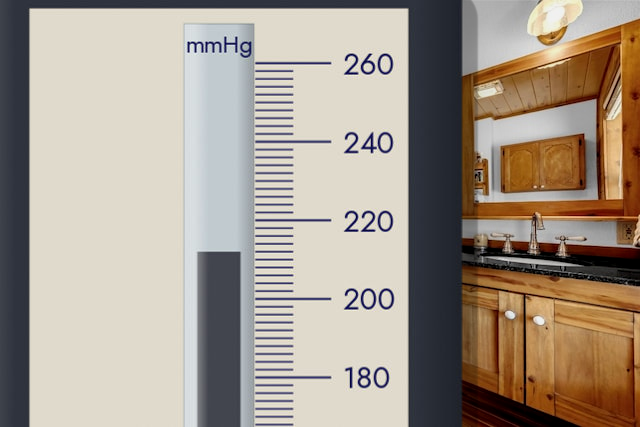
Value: 212mmHg
